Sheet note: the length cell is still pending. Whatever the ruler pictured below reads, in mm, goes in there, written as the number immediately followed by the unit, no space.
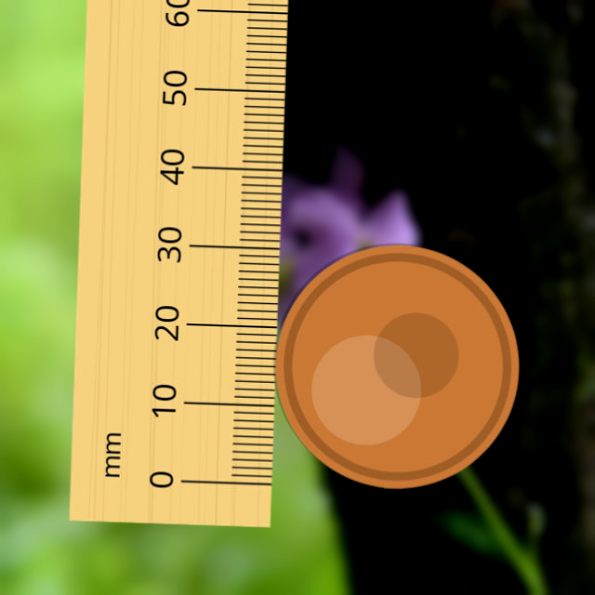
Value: 31mm
